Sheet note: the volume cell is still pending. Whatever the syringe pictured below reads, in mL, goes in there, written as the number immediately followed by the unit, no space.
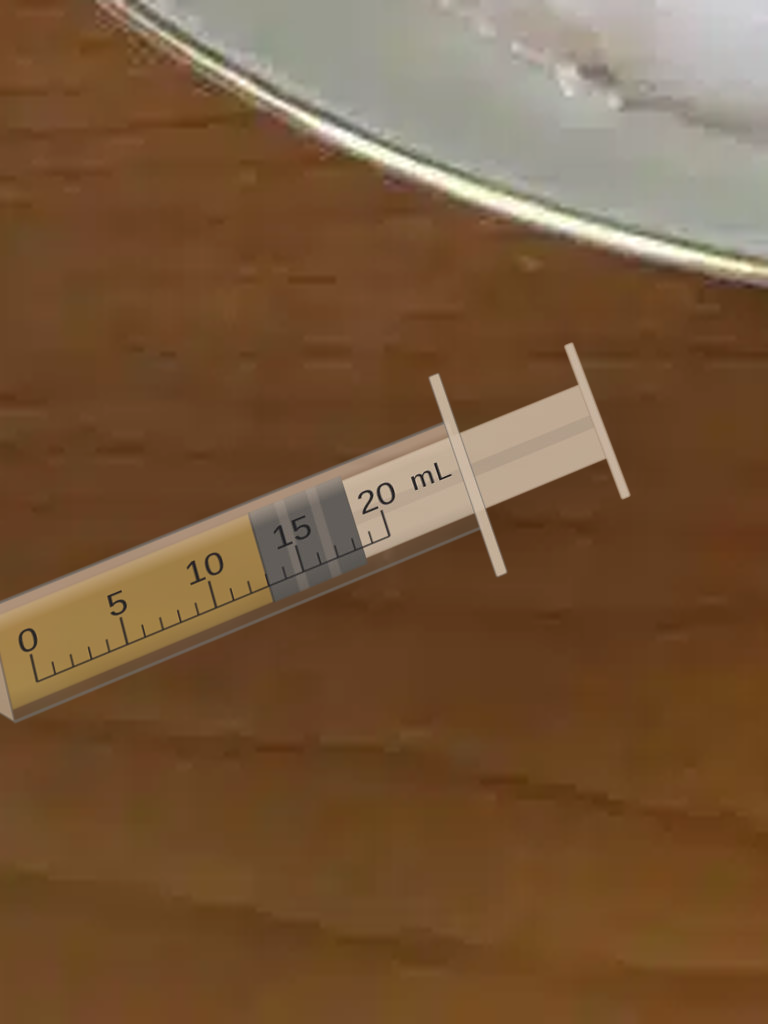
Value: 13mL
